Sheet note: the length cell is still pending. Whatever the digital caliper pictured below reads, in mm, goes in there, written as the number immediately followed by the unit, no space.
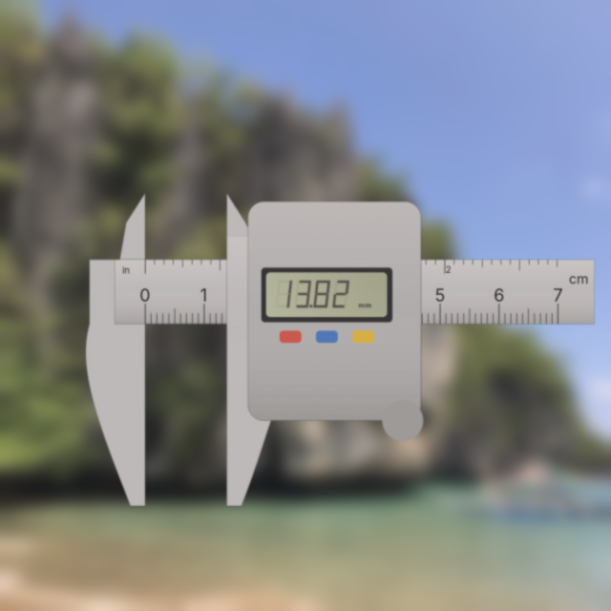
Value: 13.82mm
